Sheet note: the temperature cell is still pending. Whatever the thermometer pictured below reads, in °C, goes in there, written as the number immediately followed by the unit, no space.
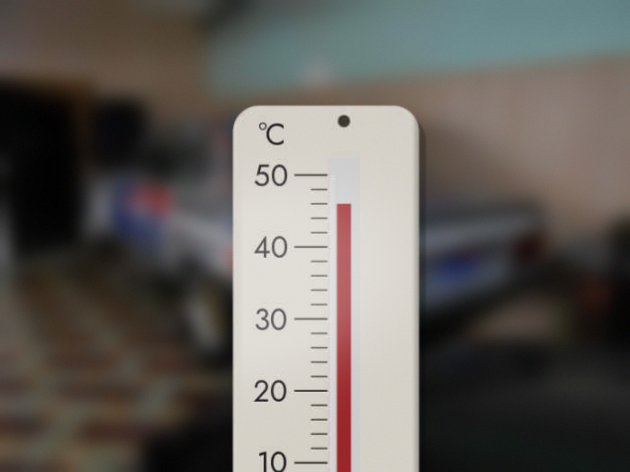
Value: 46°C
